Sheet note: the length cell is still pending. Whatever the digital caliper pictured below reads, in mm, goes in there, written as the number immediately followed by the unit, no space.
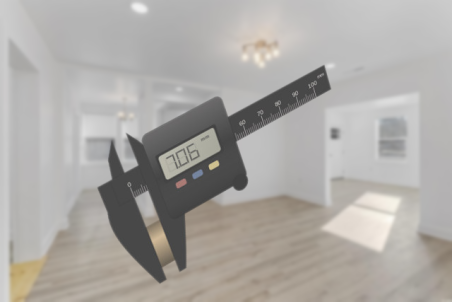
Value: 7.06mm
